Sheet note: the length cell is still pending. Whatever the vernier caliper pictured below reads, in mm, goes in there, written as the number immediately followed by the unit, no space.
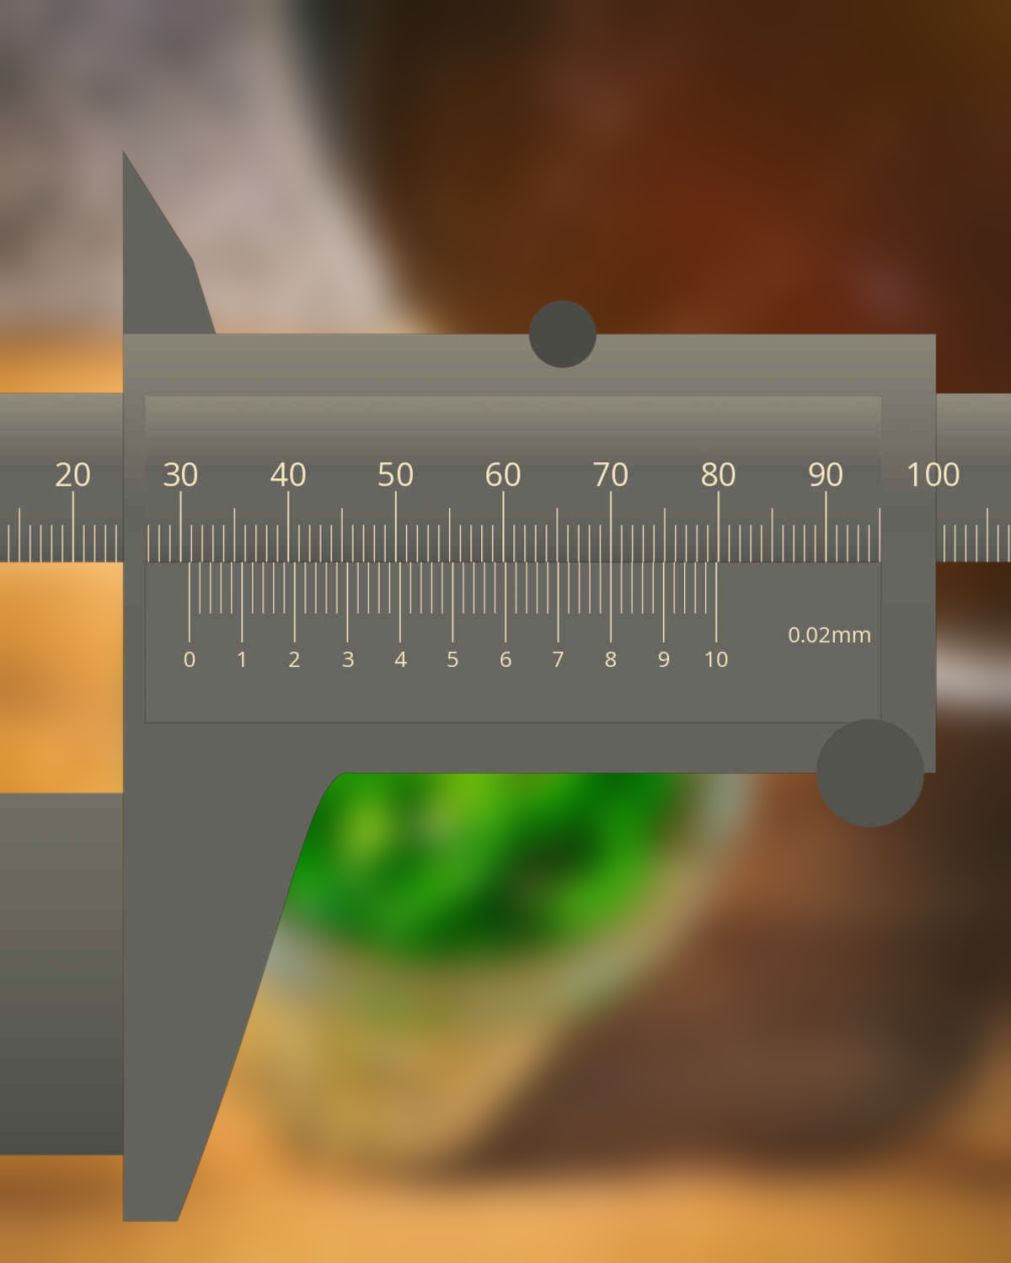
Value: 30.8mm
